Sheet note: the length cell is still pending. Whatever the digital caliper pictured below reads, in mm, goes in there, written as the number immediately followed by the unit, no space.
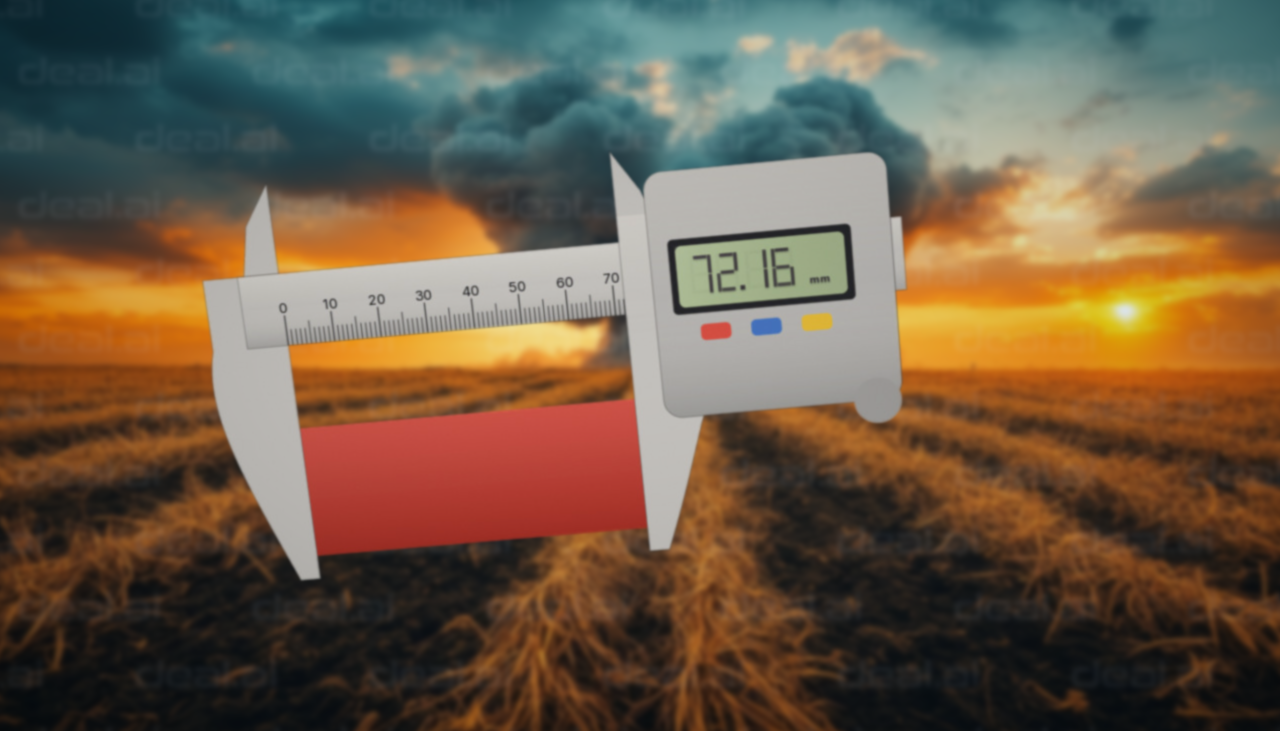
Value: 72.16mm
